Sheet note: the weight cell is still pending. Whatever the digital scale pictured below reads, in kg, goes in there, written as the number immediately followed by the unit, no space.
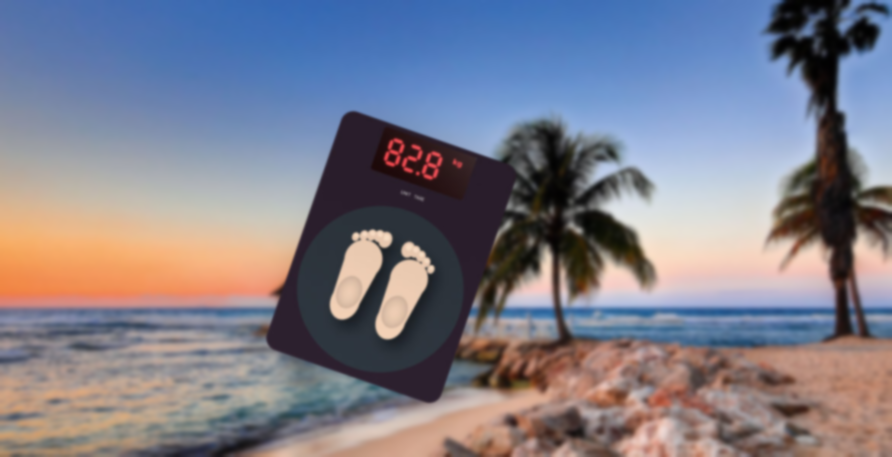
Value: 82.8kg
